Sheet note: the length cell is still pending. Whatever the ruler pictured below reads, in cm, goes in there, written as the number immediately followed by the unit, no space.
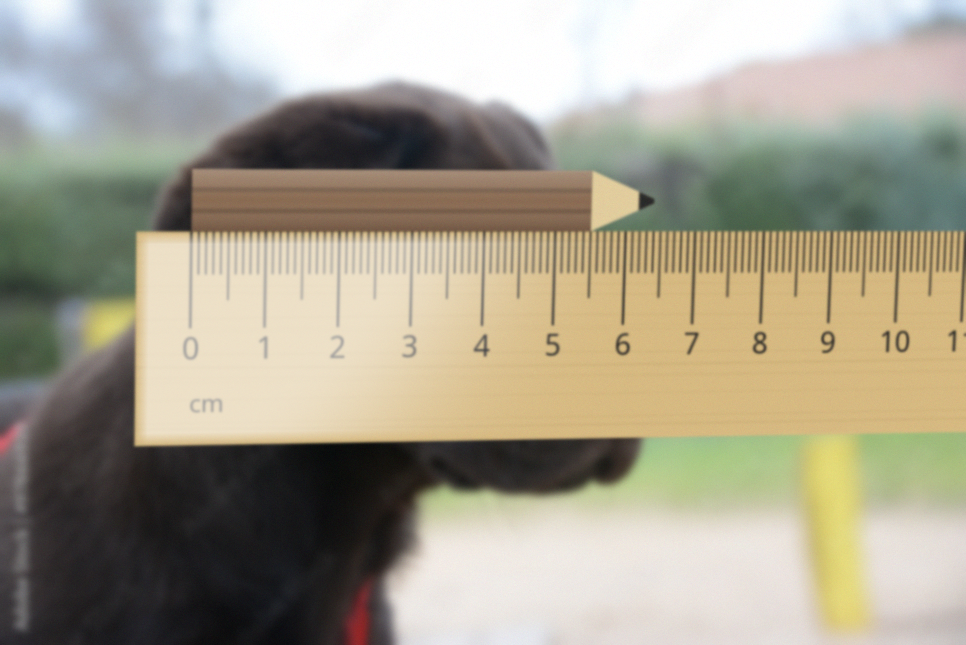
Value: 6.4cm
